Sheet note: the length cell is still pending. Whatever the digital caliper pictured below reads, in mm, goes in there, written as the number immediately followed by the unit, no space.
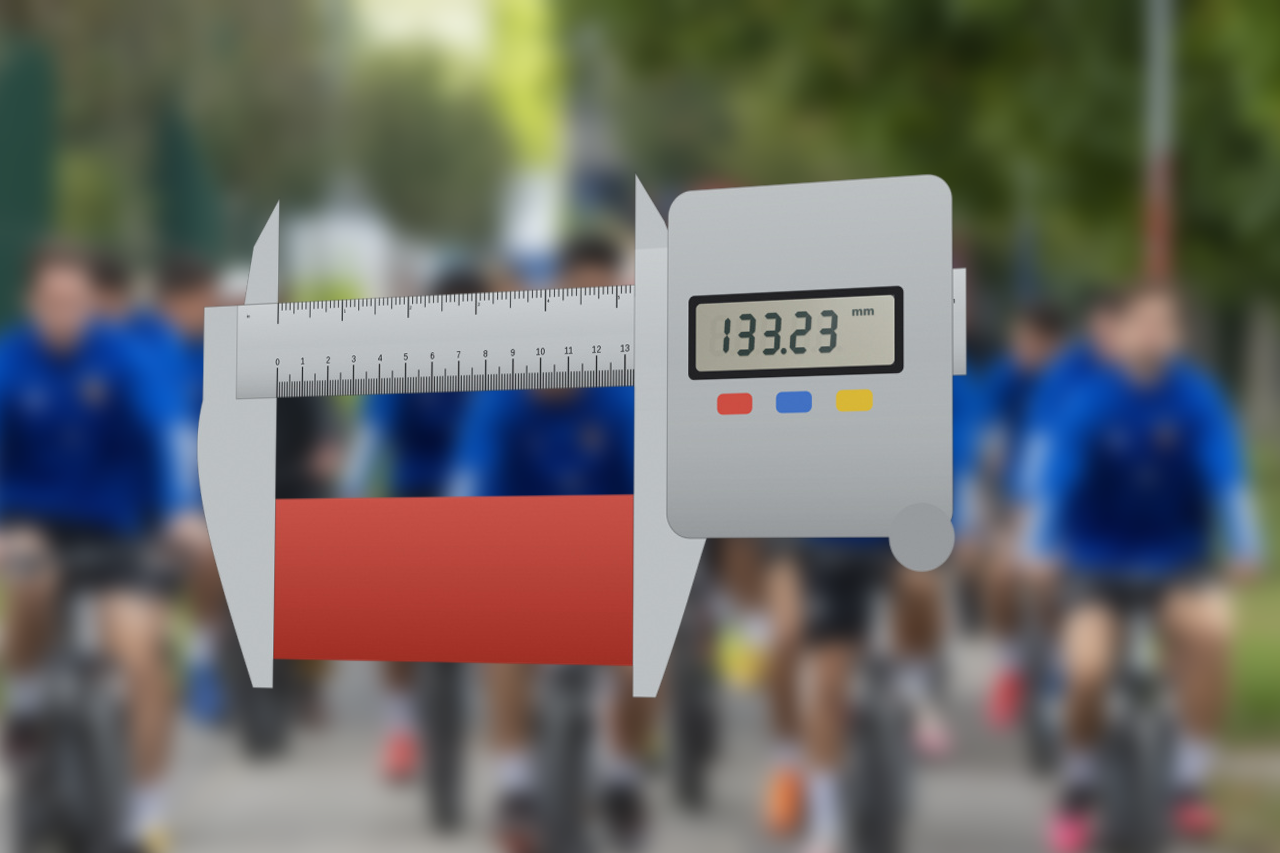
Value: 133.23mm
